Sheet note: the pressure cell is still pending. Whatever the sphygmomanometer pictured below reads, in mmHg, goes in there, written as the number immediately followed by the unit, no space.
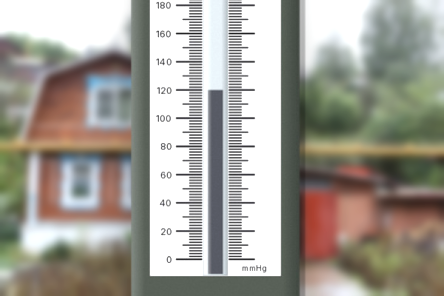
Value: 120mmHg
